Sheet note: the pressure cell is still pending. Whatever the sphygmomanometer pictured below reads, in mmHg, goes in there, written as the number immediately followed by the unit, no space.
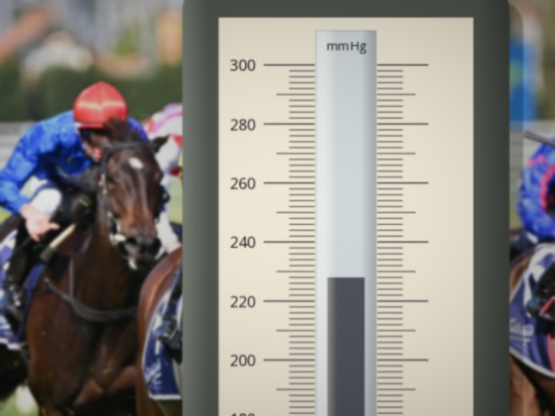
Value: 228mmHg
